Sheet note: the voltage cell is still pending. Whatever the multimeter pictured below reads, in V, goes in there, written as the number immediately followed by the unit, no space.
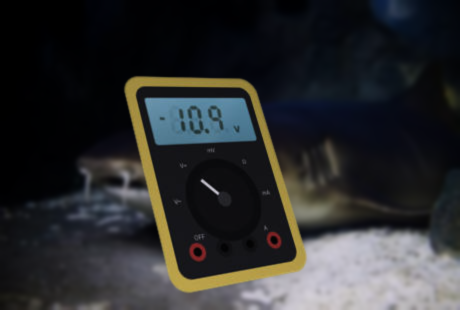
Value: -10.9V
